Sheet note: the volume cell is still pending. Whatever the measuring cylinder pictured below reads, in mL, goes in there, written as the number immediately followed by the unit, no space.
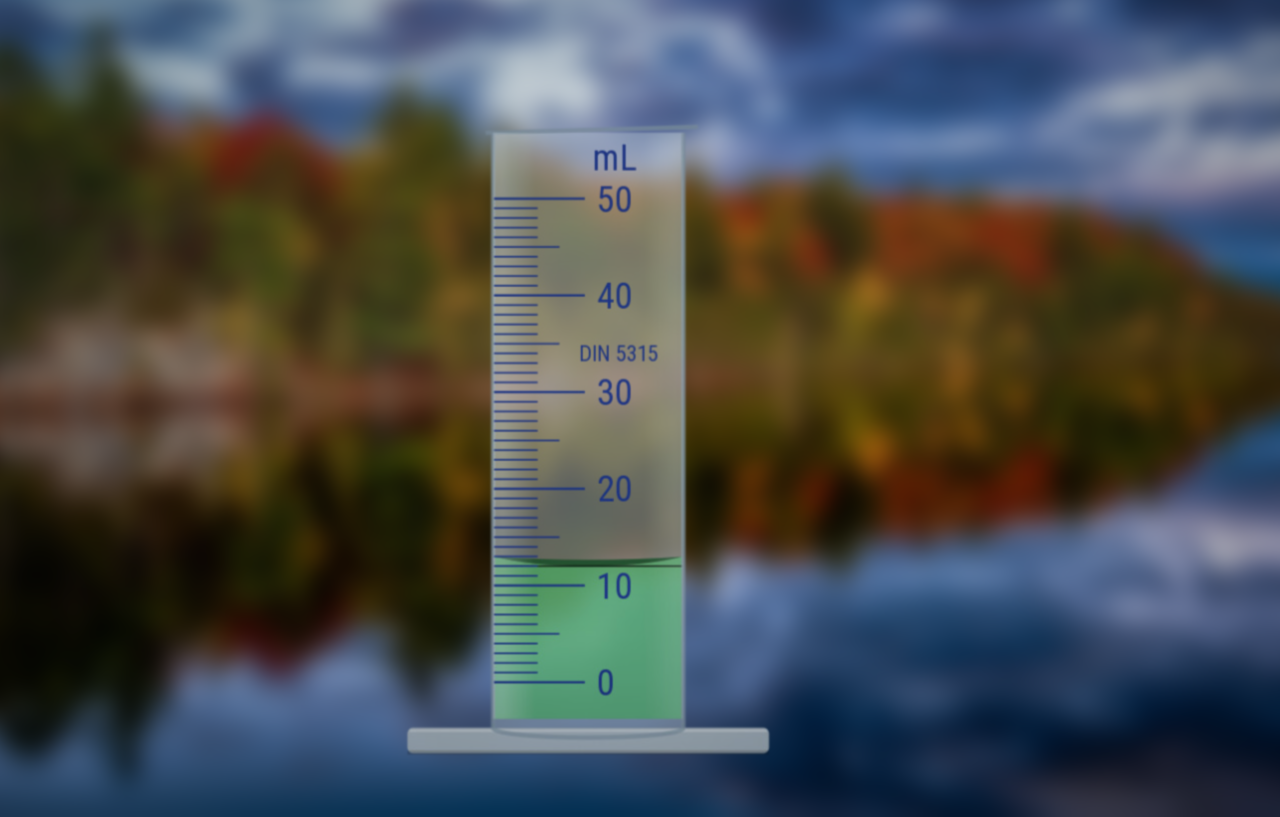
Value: 12mL
